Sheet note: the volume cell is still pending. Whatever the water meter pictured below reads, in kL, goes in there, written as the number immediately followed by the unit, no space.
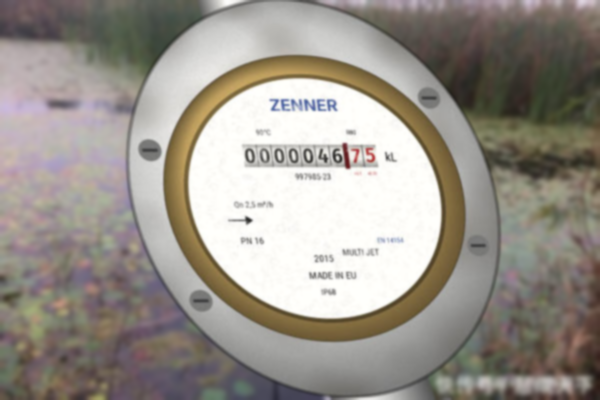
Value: 46.75kL
